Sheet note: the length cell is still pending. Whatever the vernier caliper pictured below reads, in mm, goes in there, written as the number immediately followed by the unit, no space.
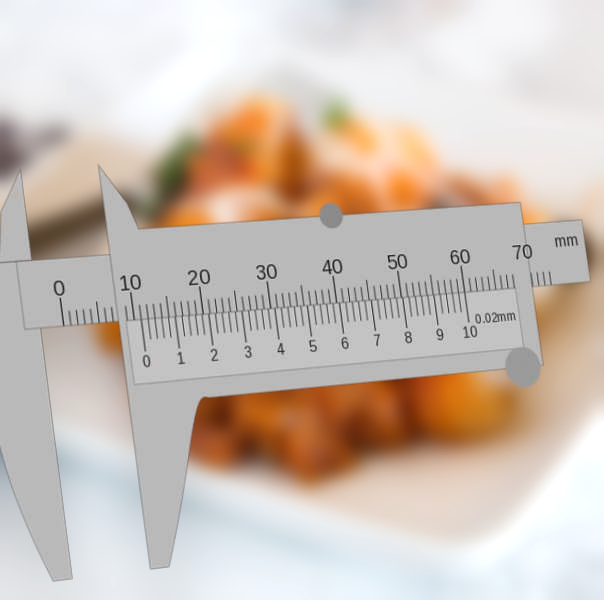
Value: 11.0mm
